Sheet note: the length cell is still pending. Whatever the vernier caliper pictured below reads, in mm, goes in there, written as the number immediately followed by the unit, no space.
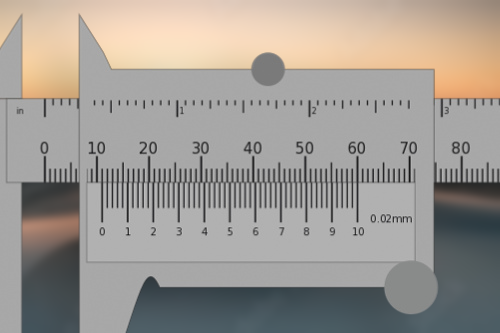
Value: 11.0mm
